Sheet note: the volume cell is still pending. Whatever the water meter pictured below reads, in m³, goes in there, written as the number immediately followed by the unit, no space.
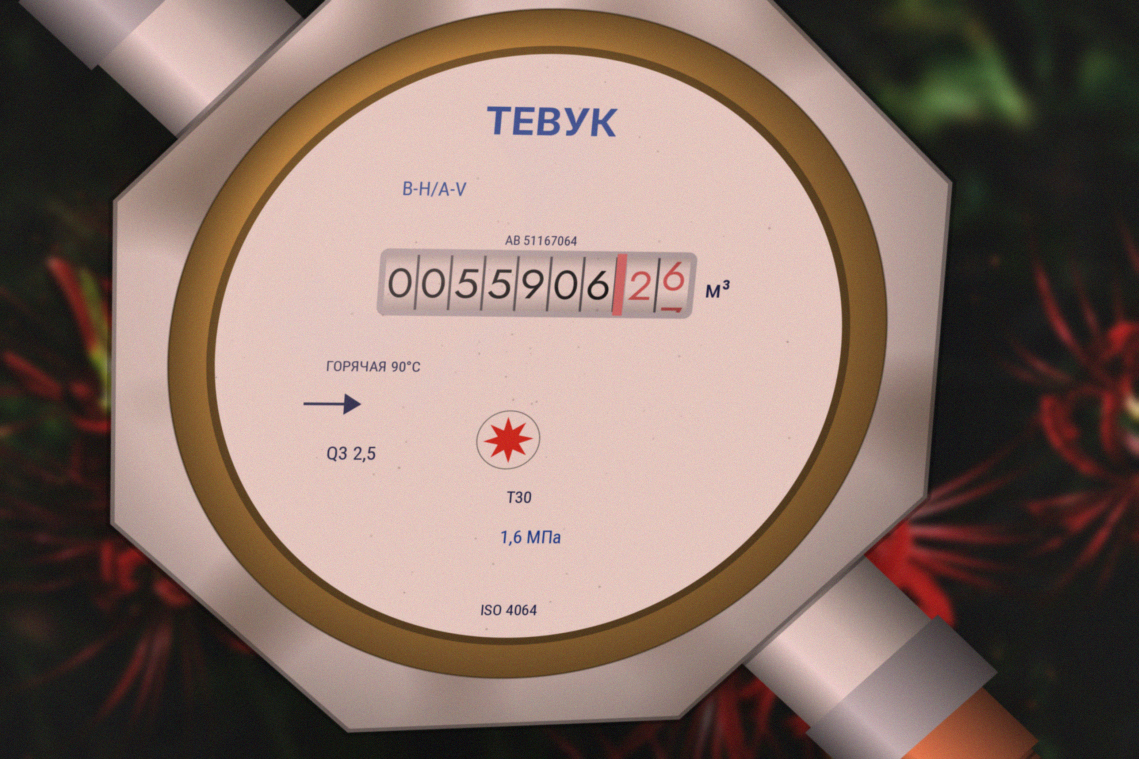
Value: 55906.26m³
